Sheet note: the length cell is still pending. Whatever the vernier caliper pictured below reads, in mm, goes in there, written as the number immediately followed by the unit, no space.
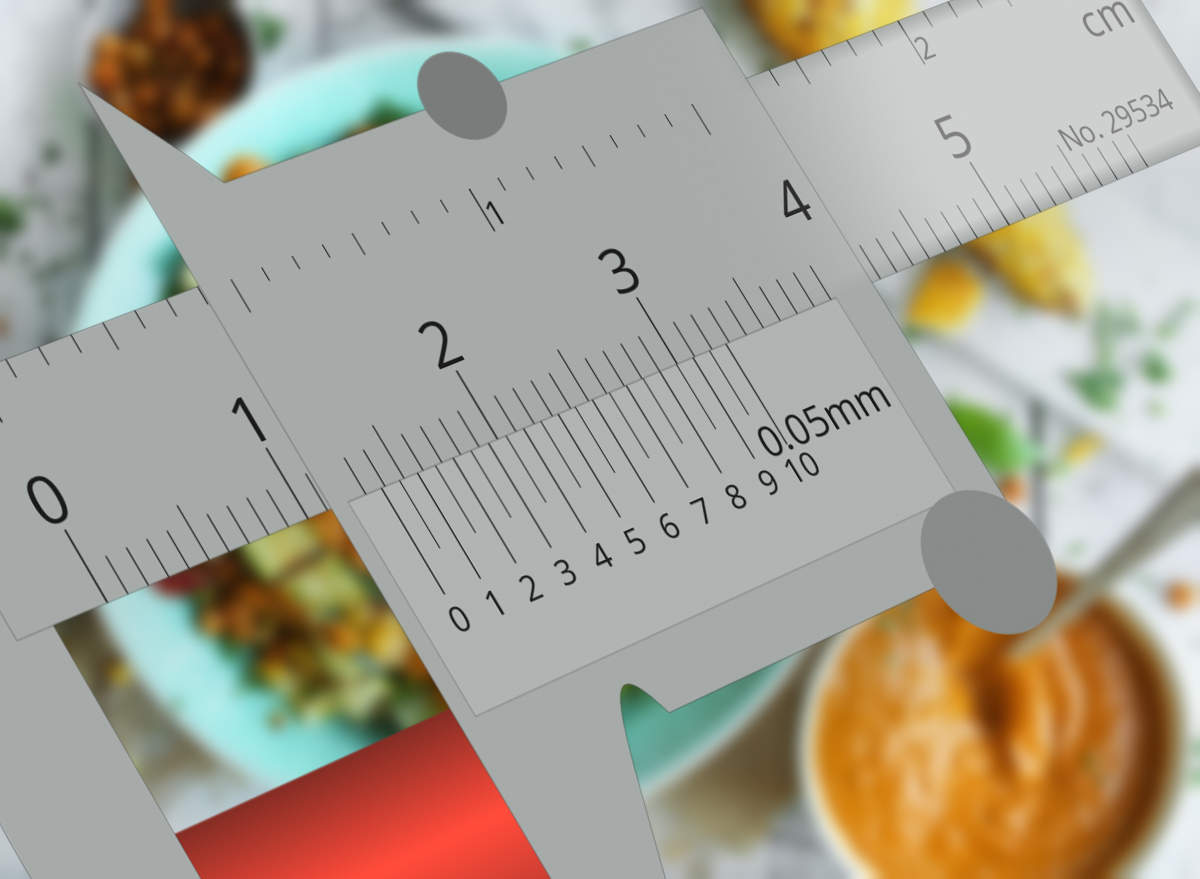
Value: 13.8mm
